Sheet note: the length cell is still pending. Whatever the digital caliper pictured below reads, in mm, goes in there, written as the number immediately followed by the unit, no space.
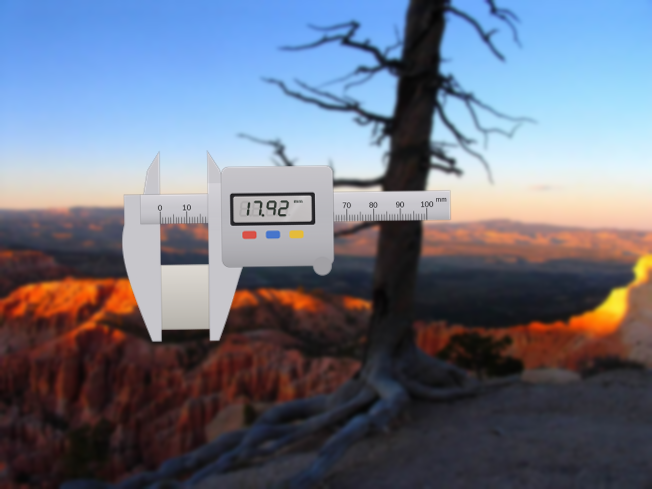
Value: 17.92mm
